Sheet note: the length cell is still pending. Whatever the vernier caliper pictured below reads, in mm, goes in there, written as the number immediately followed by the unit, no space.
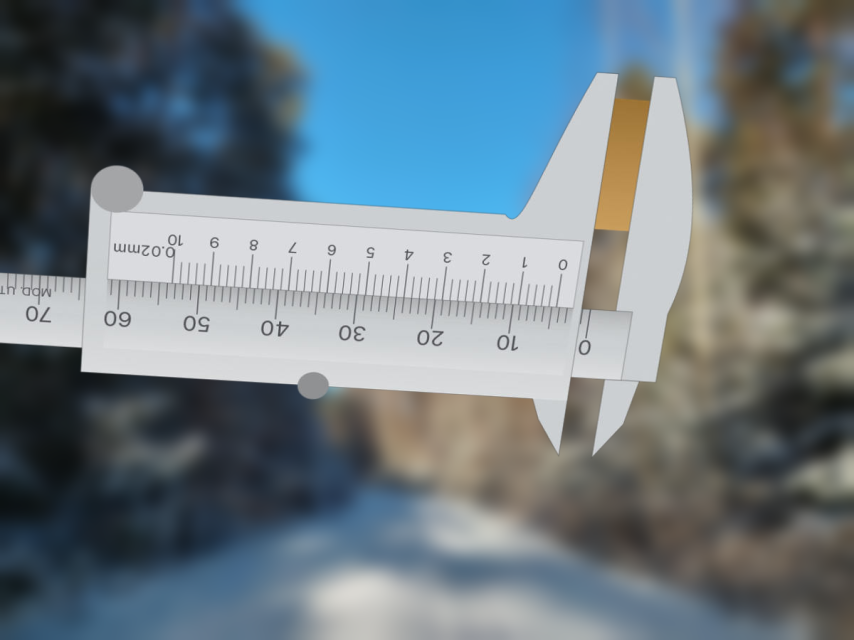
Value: 4.4mm
